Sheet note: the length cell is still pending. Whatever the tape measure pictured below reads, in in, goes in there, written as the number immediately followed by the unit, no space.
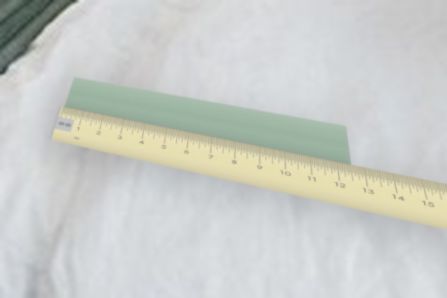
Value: 12.5in
